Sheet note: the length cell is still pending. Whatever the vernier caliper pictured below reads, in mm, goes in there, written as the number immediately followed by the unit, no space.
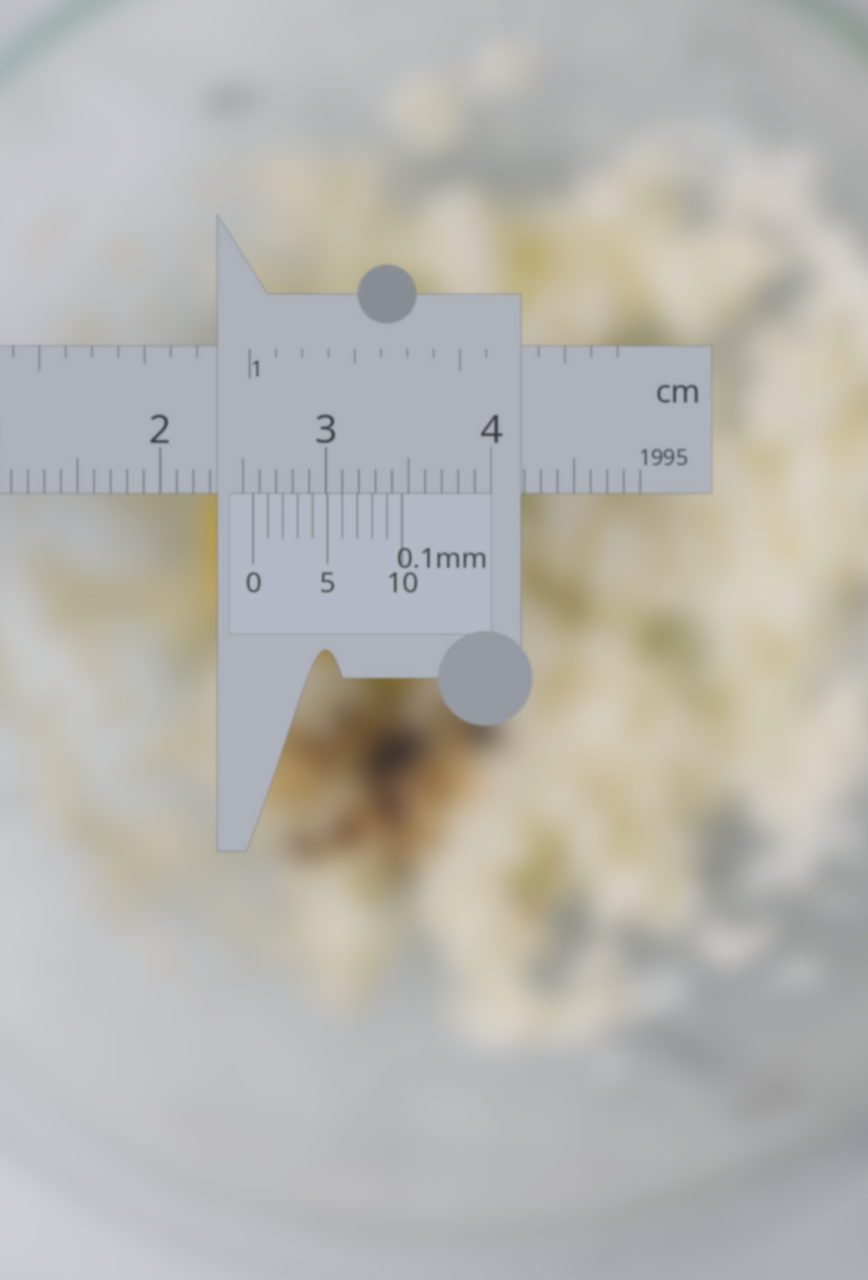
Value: 25.6mm
